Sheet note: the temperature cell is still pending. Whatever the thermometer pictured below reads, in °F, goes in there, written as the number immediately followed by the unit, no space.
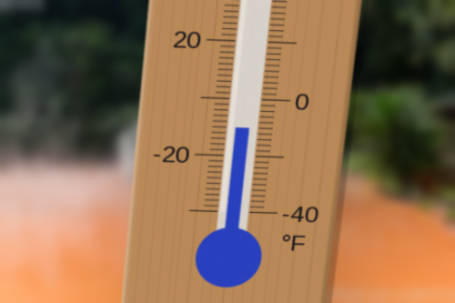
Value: -10°F
